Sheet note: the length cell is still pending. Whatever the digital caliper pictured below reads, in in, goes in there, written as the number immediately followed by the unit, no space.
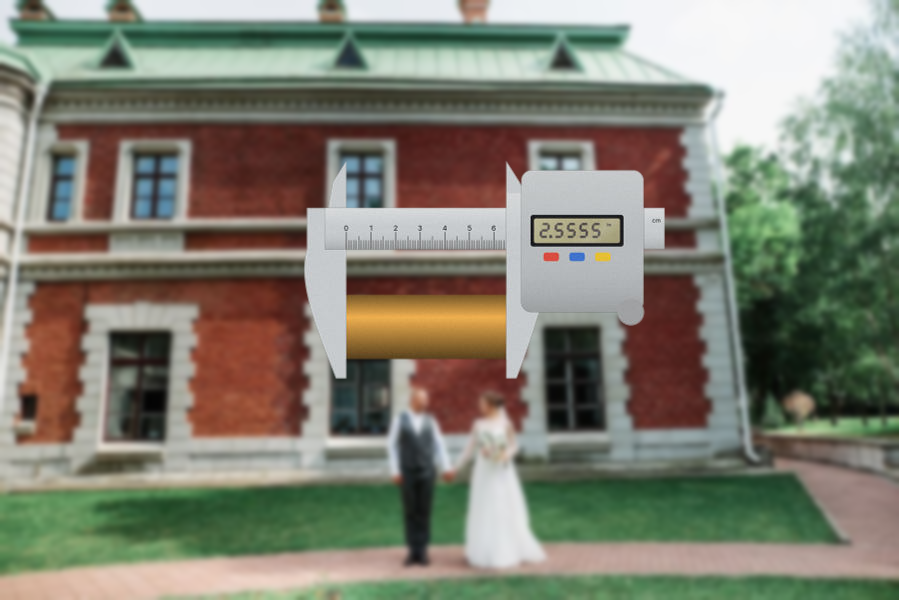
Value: 2.5555in
